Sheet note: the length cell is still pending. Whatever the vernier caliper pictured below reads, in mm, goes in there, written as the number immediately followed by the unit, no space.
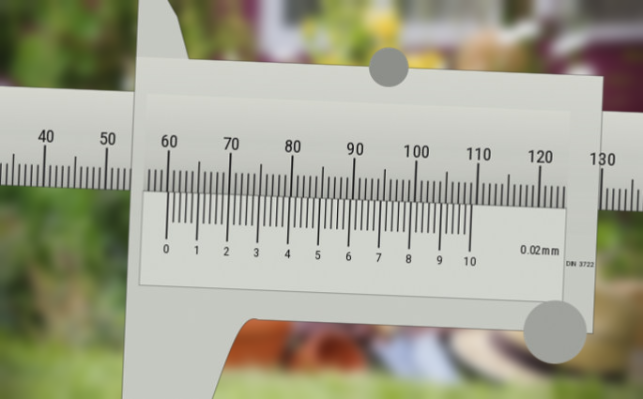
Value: 60.2mm
